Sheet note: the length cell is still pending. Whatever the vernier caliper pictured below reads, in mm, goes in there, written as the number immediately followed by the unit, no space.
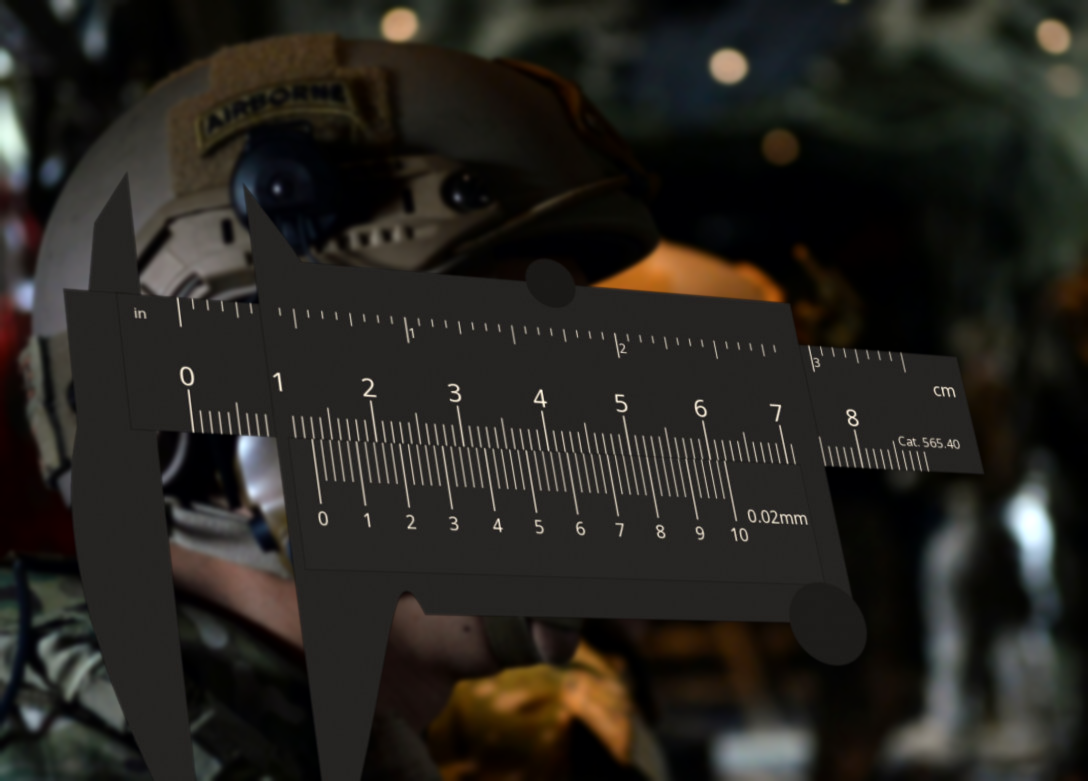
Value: 12.8mm
